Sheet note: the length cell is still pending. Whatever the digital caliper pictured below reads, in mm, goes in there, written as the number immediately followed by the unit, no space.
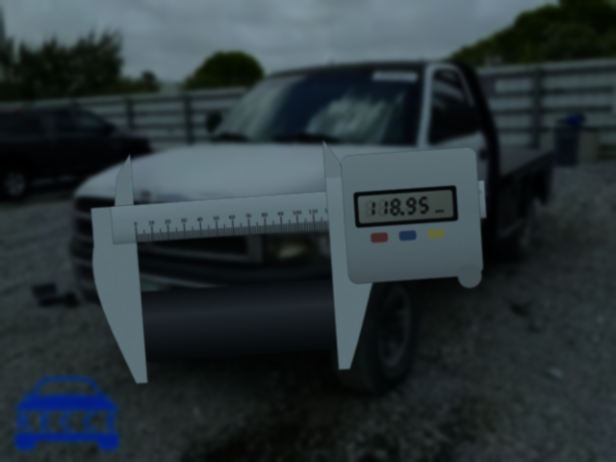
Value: 118.95mm
